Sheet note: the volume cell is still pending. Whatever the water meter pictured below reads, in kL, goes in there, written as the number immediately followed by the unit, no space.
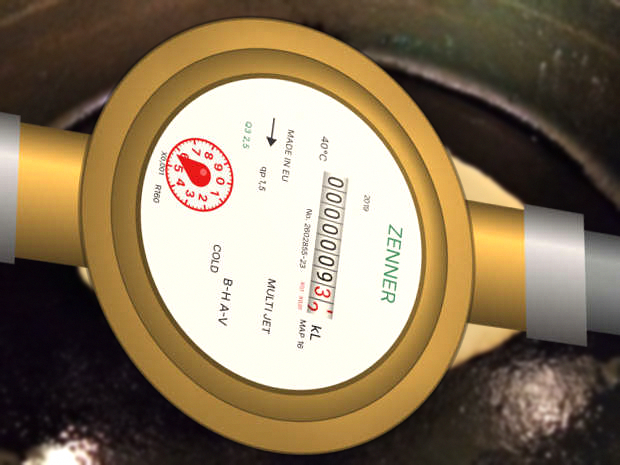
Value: 9.315kL
